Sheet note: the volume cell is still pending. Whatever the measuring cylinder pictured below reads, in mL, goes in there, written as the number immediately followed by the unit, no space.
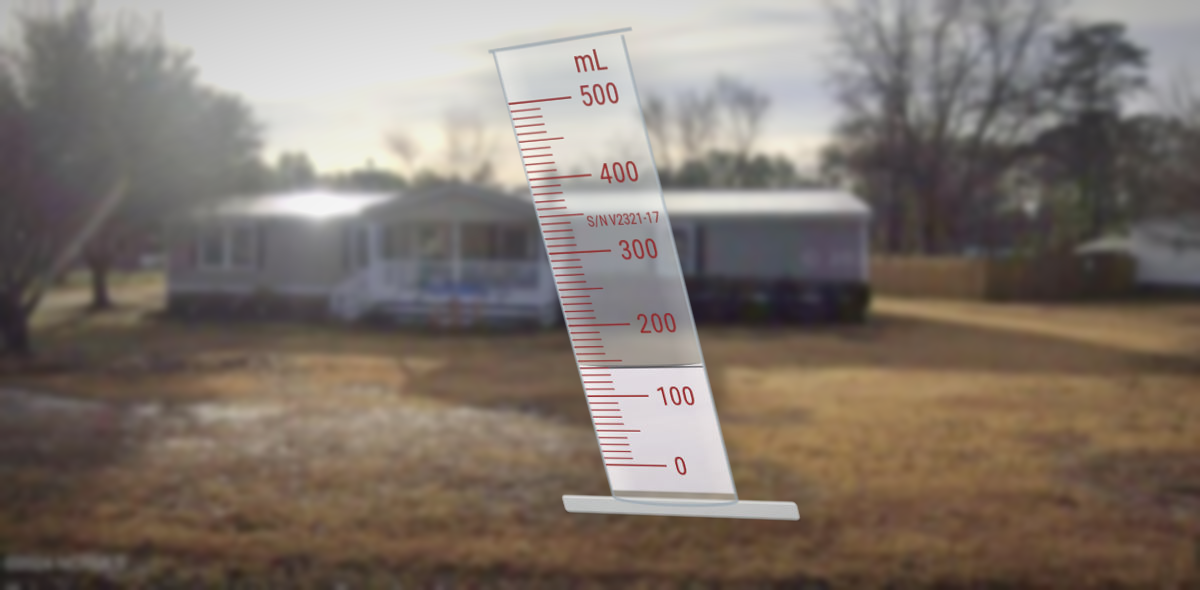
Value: 140mL
